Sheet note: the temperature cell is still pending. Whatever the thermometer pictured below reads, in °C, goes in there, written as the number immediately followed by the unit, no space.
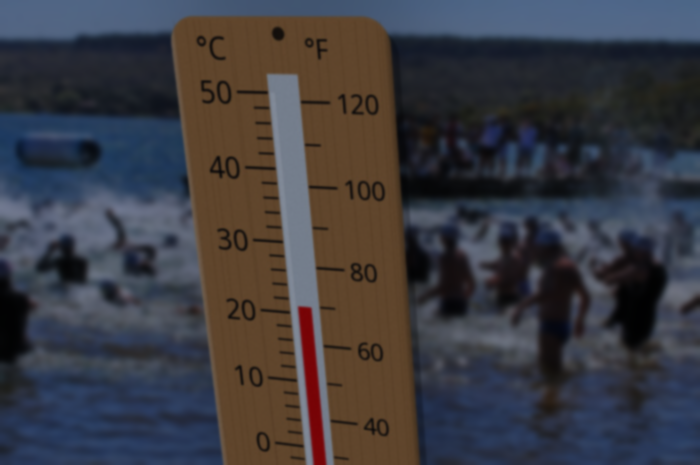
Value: 21°C
